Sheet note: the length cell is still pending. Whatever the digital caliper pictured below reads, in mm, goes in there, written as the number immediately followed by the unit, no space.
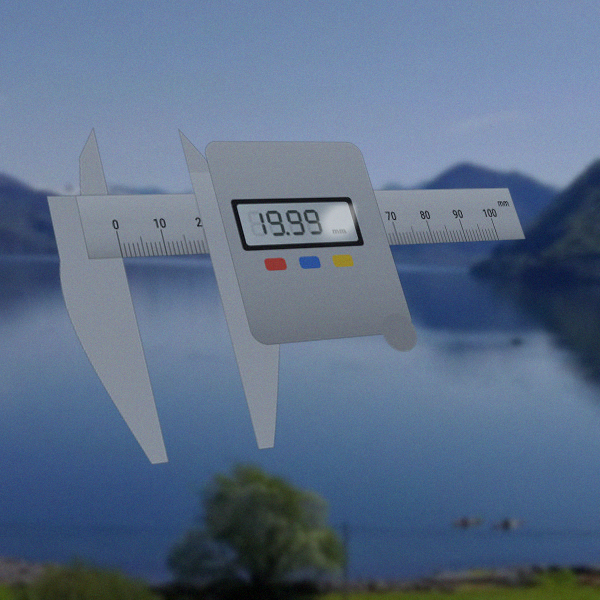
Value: 19.99mm
